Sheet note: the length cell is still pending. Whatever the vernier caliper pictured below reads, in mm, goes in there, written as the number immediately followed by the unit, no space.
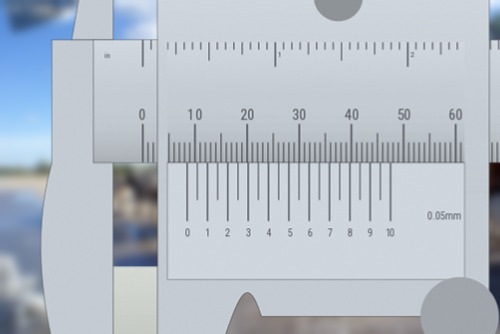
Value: 8.5mm
